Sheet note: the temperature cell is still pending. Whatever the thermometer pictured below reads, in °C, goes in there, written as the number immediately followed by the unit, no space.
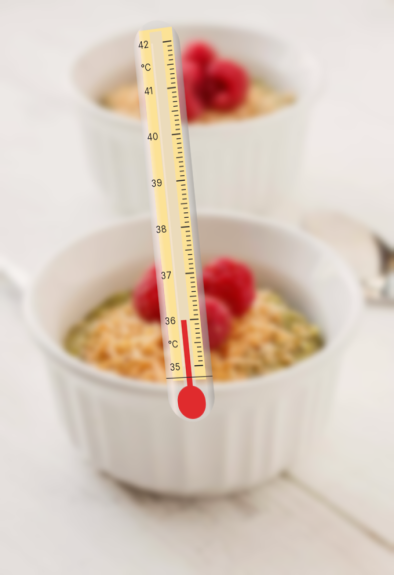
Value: 36°C
